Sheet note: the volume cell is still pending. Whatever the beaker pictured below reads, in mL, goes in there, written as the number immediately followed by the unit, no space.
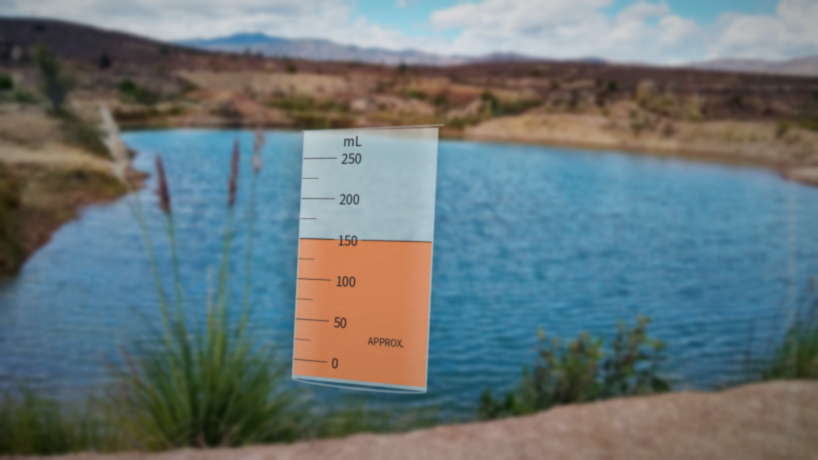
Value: 150mL
